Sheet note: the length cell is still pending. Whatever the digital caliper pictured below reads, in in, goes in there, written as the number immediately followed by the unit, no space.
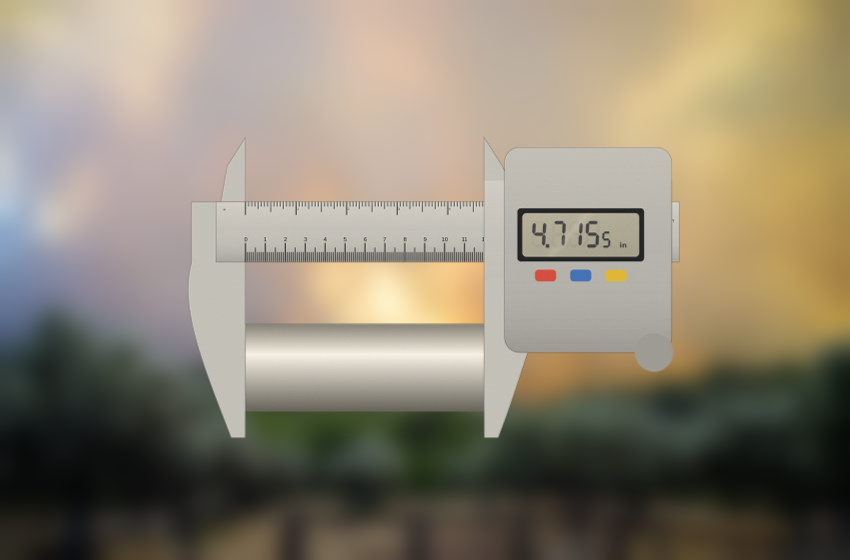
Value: 4.7155in
